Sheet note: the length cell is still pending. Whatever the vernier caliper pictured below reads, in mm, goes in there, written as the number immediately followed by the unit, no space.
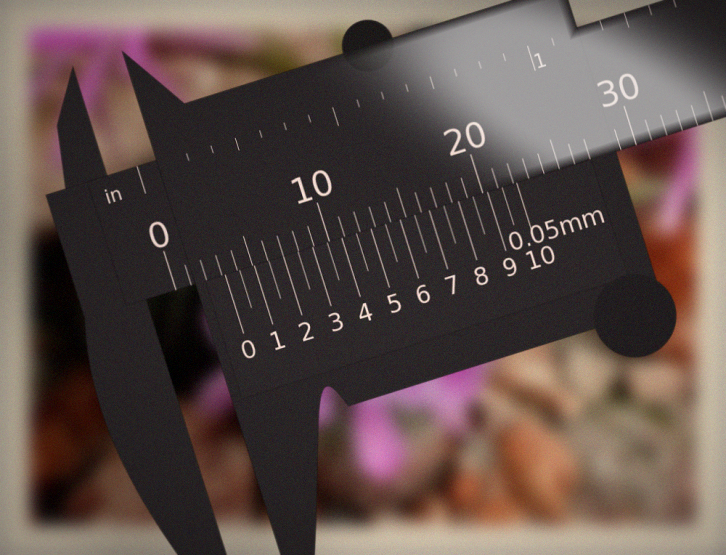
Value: 3.2mm
